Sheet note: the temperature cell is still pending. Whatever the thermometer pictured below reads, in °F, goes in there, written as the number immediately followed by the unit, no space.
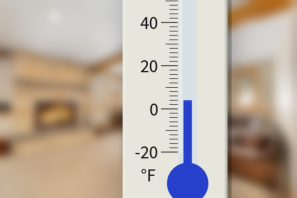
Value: 4°F
